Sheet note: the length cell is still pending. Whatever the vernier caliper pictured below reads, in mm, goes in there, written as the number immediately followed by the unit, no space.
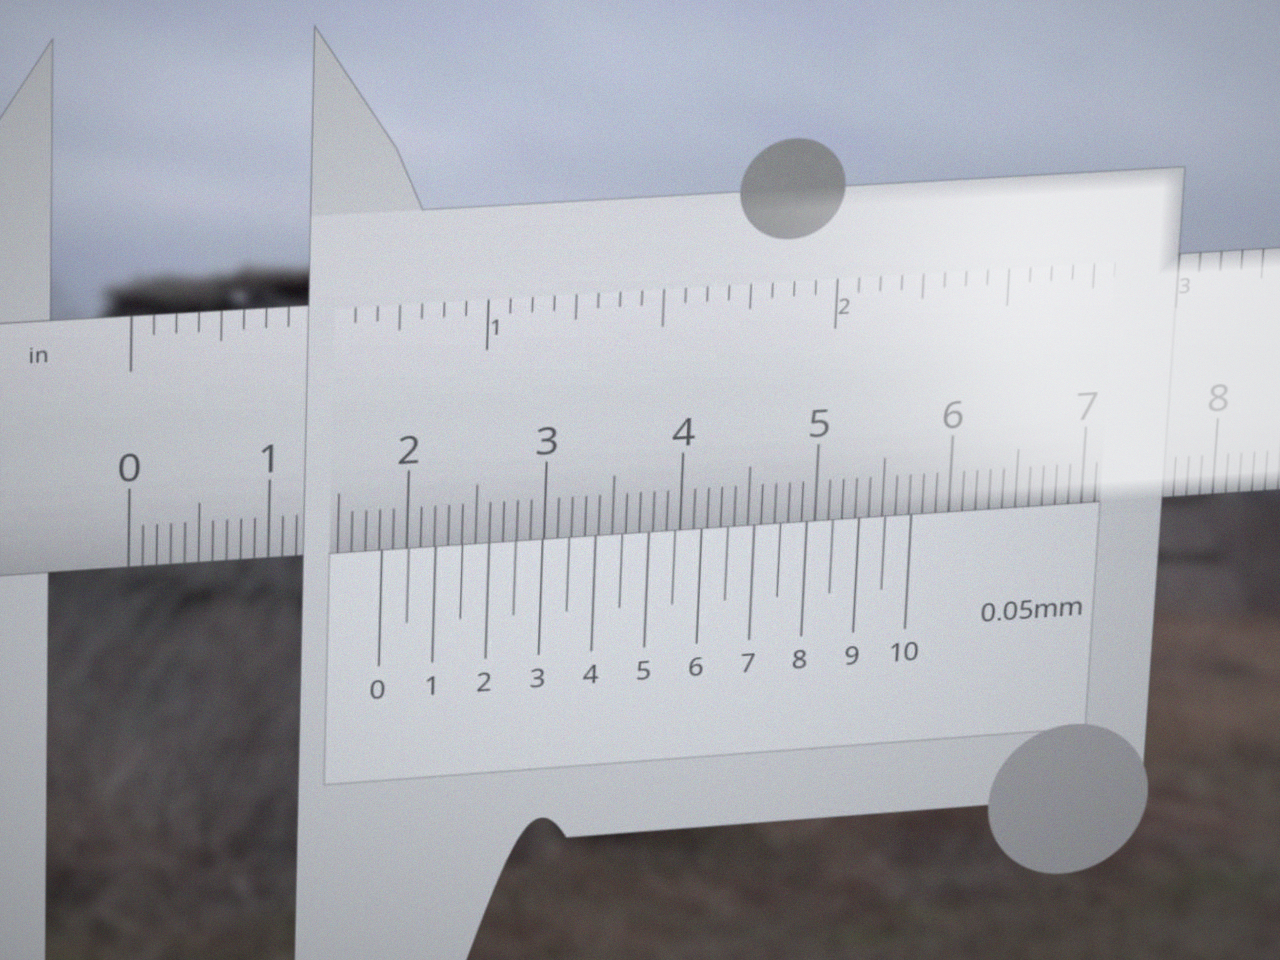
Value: 18.2mm
